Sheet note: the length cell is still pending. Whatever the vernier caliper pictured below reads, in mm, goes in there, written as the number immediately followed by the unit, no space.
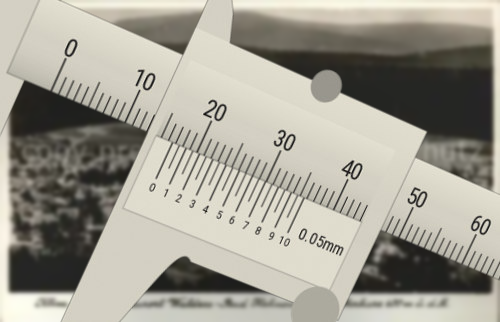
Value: 16.6mm
